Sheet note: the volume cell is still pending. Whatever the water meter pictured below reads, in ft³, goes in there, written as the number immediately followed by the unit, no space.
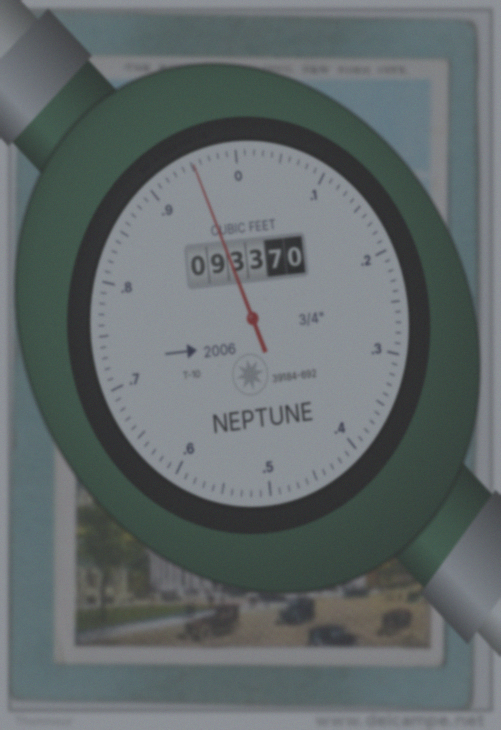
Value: 93369.95ft³
